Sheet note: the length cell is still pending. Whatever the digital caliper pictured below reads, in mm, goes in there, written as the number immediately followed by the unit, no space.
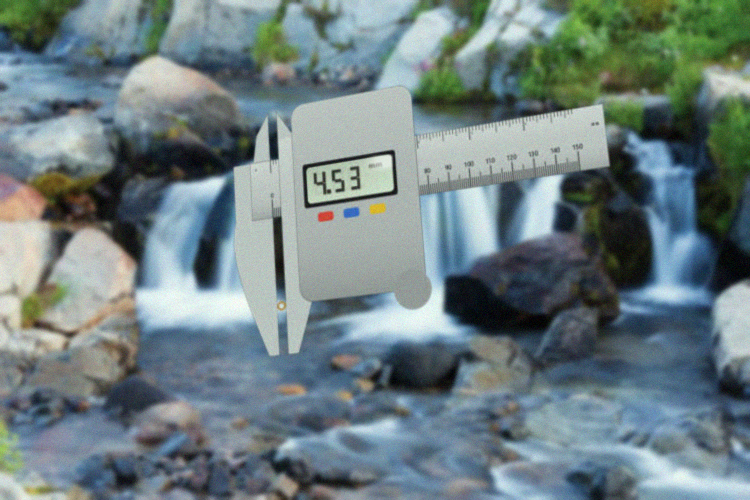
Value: 4.53mm
